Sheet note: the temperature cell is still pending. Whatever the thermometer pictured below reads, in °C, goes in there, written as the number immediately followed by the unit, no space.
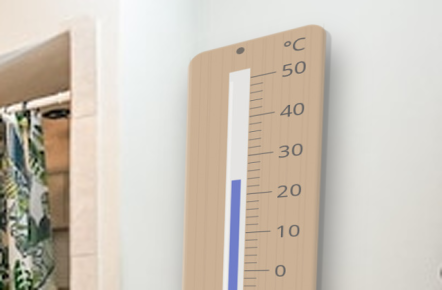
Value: 24°C
